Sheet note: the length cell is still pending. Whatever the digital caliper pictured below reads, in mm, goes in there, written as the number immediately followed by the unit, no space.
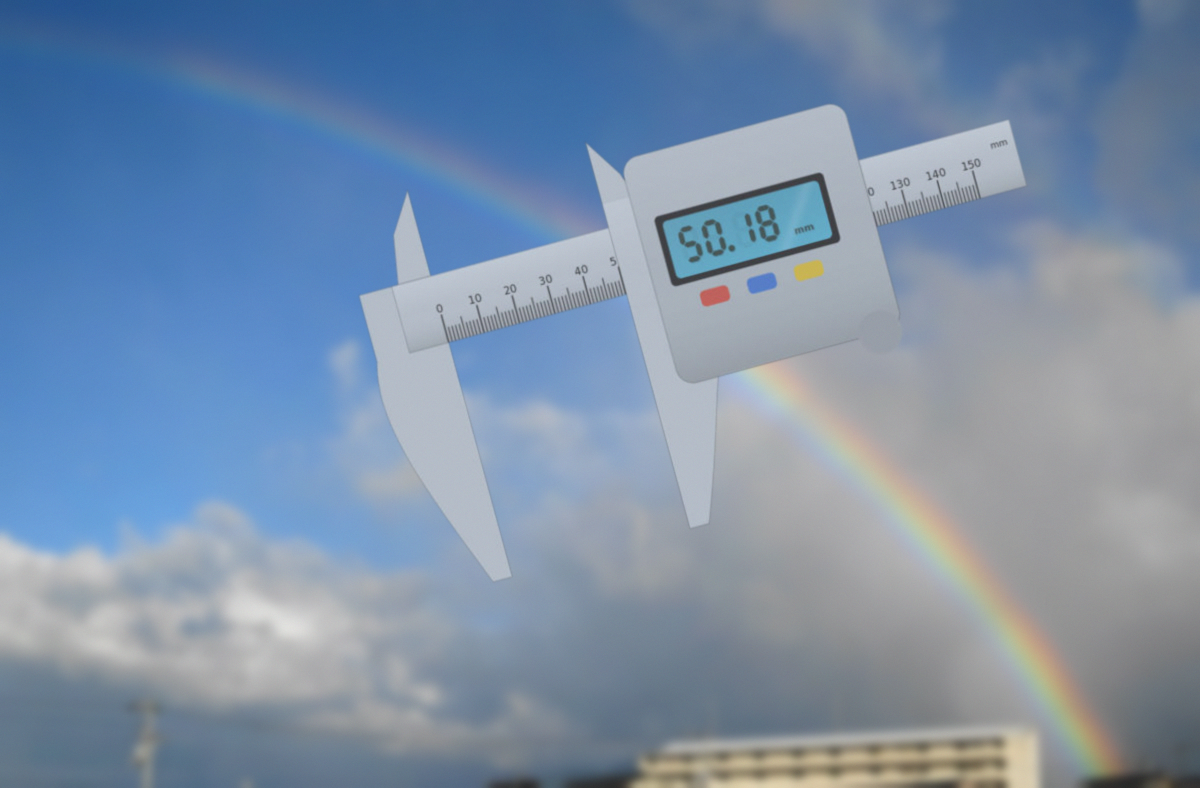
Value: 50.18mm
